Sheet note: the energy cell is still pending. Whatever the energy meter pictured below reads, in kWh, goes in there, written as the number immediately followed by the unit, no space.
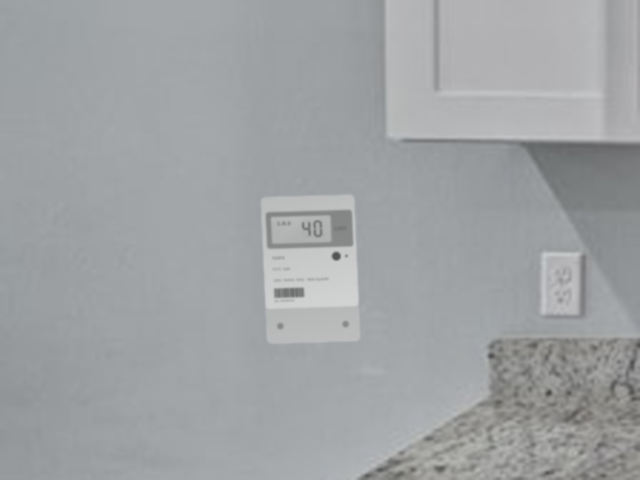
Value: 40kWh
